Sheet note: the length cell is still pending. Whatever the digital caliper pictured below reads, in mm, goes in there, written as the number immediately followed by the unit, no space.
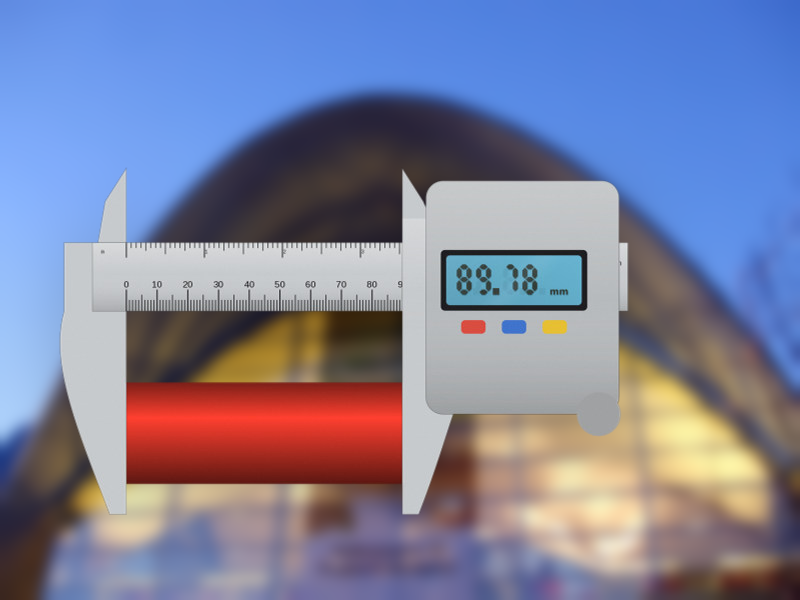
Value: 89.78mm
